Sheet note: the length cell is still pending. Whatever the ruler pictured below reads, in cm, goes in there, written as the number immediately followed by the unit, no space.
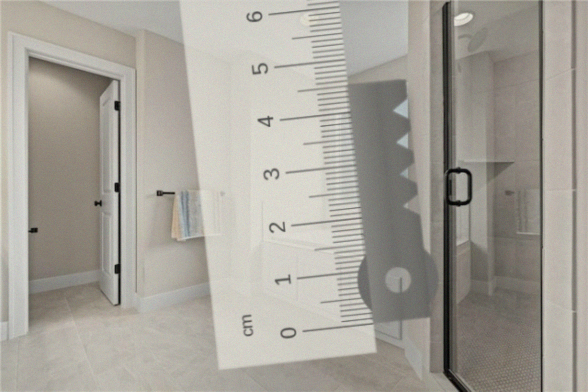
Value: 4.5cm
